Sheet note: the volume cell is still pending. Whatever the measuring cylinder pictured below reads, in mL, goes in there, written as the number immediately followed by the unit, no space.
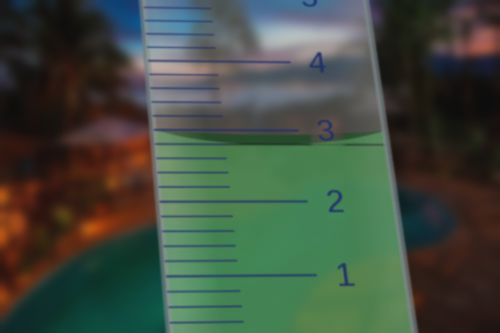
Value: 2.8mL
